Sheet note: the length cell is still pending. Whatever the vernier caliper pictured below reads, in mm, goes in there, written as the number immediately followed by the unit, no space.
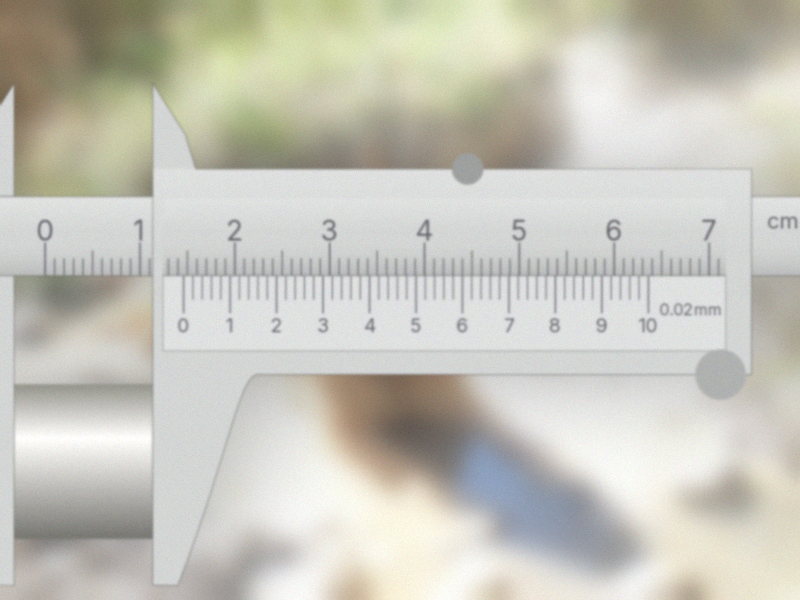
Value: 14.6mm
